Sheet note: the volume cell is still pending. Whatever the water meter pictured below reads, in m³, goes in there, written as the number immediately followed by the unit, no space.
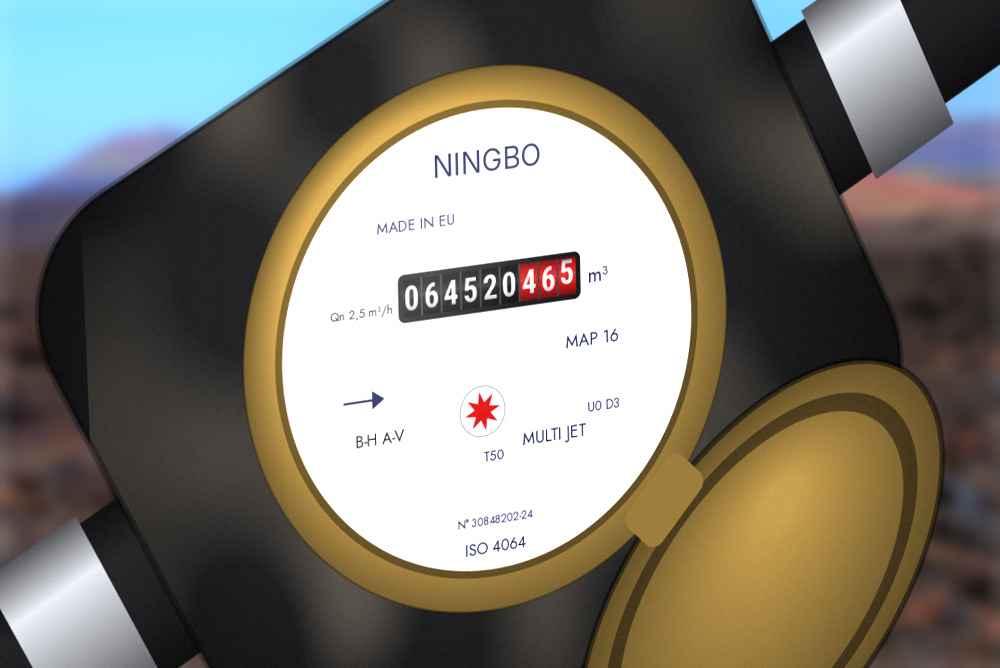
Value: 64520.465m³
